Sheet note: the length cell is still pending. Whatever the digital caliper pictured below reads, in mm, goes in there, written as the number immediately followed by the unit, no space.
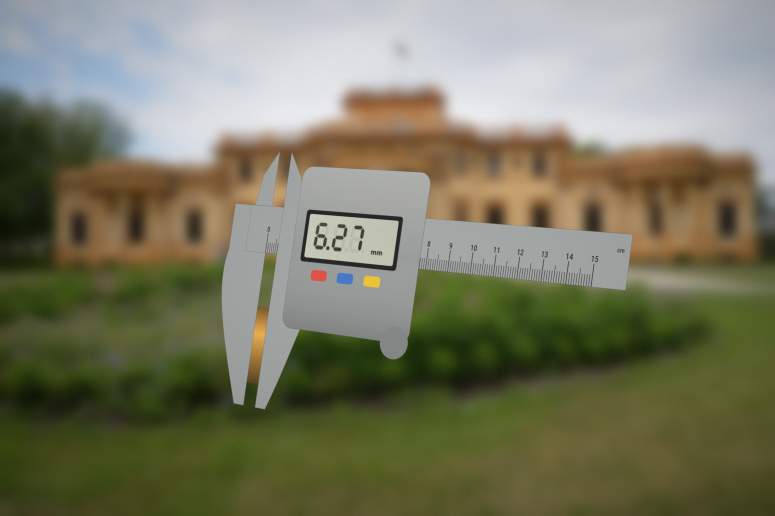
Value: 6.27mm
